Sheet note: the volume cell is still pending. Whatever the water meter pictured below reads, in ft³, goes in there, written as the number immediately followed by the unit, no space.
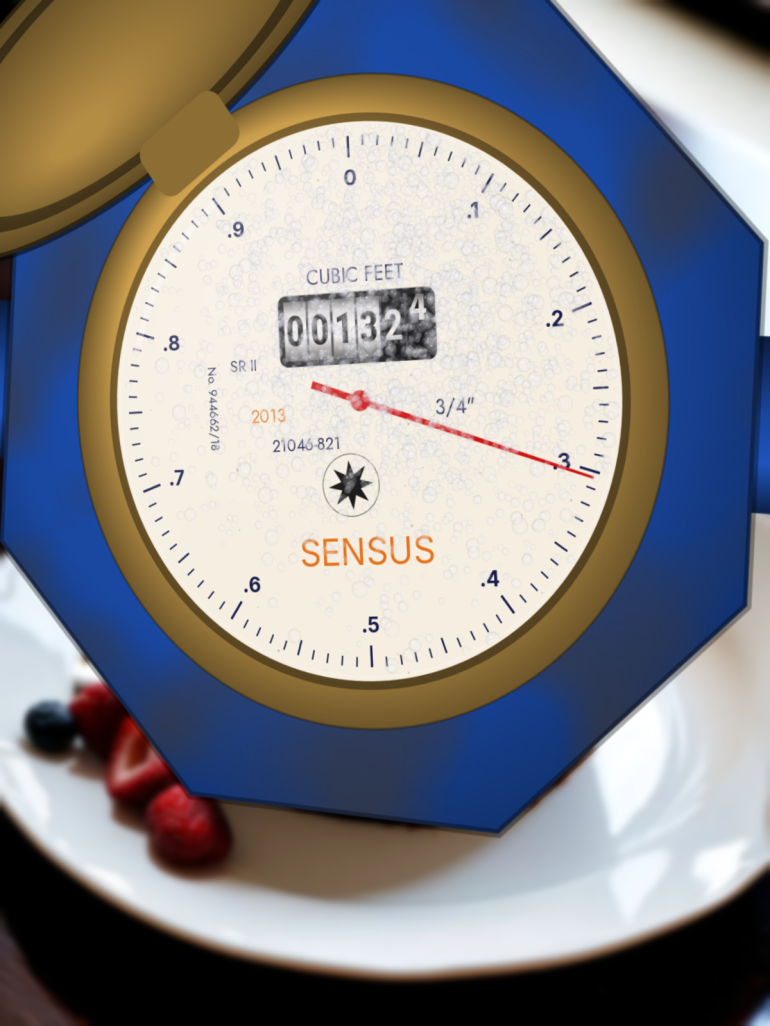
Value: 1324.30ft³
